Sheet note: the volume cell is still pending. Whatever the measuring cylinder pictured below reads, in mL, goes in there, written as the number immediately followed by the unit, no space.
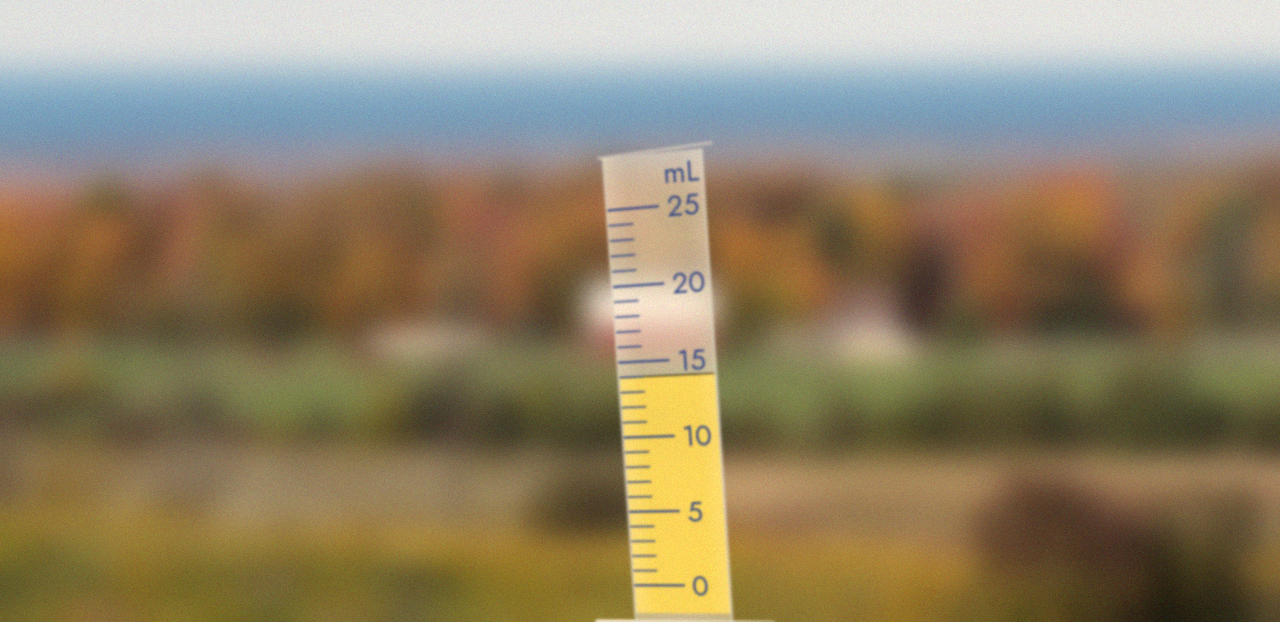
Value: 14mL
